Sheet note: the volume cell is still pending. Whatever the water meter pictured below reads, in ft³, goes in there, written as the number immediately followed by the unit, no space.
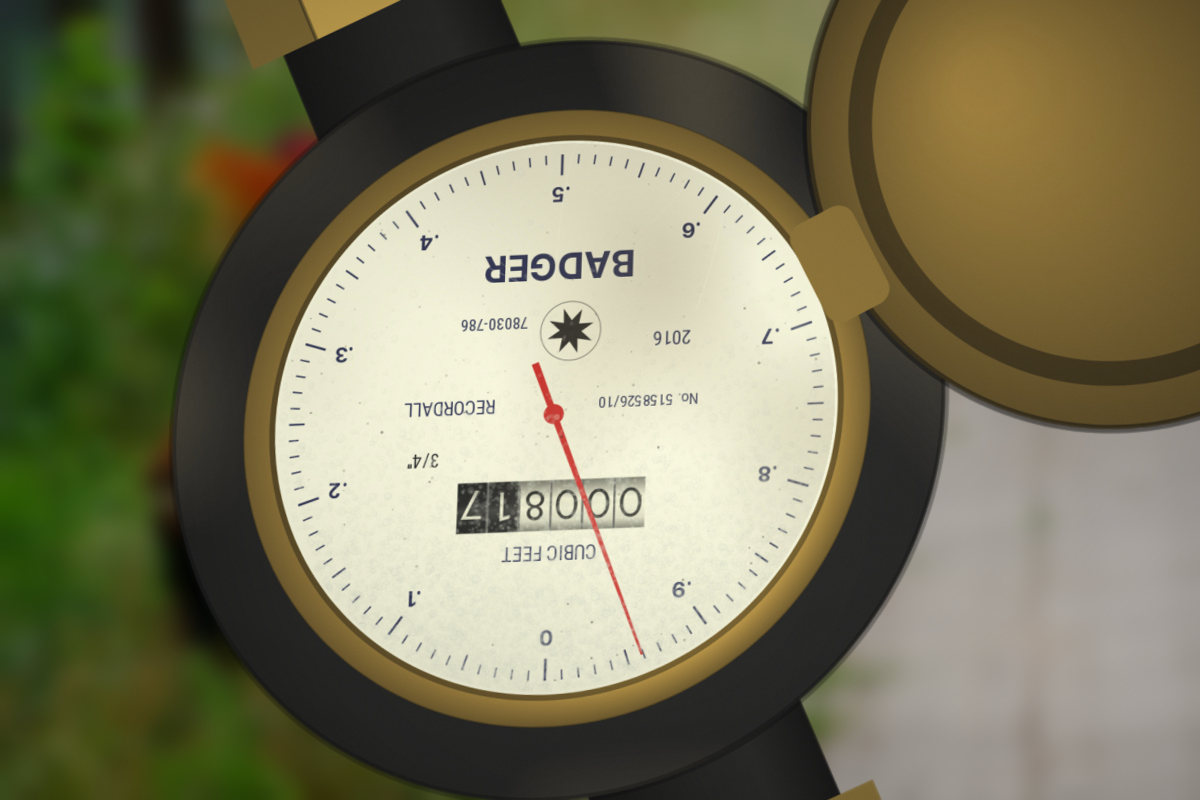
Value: 816.94ft³
